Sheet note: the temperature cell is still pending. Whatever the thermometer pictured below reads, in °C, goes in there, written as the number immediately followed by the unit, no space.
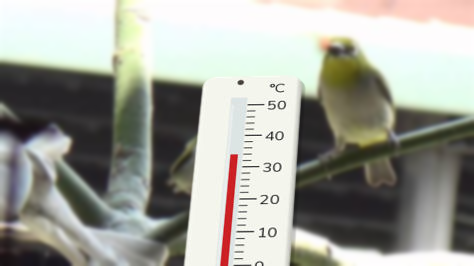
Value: 34°C
